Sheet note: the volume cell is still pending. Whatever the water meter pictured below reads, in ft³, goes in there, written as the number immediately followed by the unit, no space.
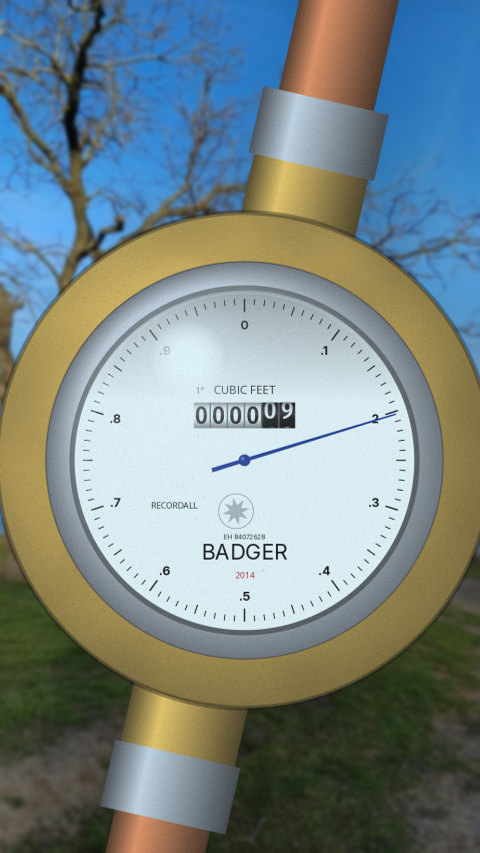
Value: 9.20ft³
